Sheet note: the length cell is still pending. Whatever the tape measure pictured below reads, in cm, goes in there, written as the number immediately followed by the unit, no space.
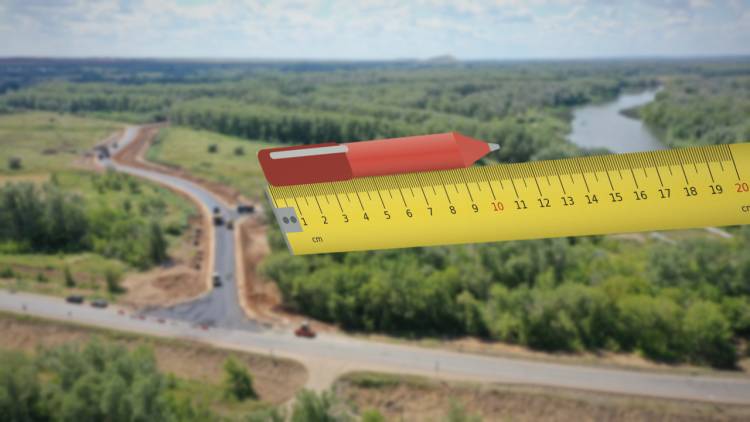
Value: 11cm
